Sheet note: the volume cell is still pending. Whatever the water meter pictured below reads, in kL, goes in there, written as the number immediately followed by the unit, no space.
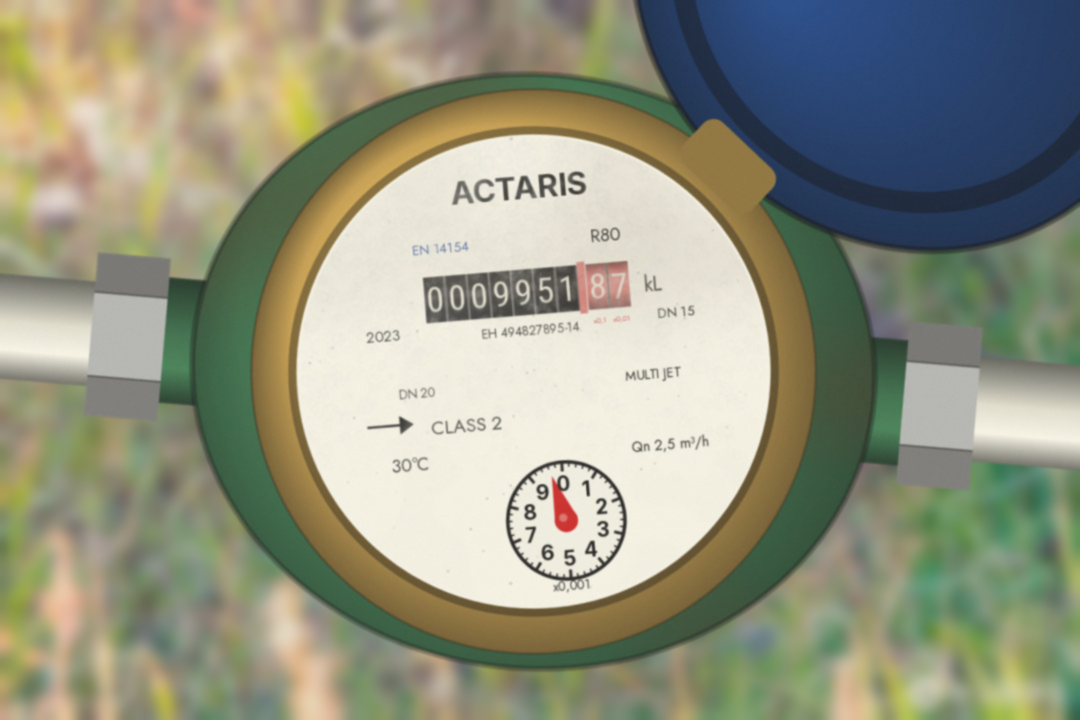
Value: 9951.869kL
